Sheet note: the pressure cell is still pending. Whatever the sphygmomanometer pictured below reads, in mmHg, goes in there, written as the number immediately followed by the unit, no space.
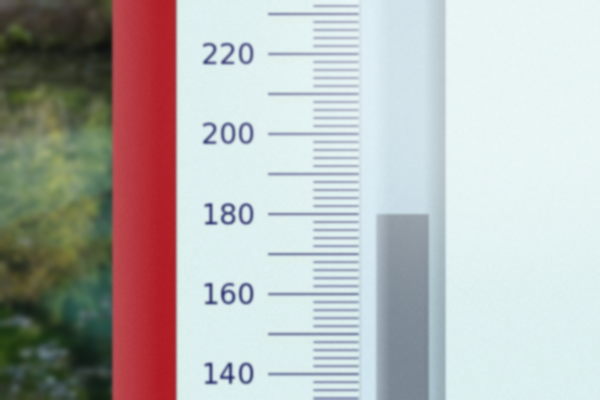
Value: 180mmHg
